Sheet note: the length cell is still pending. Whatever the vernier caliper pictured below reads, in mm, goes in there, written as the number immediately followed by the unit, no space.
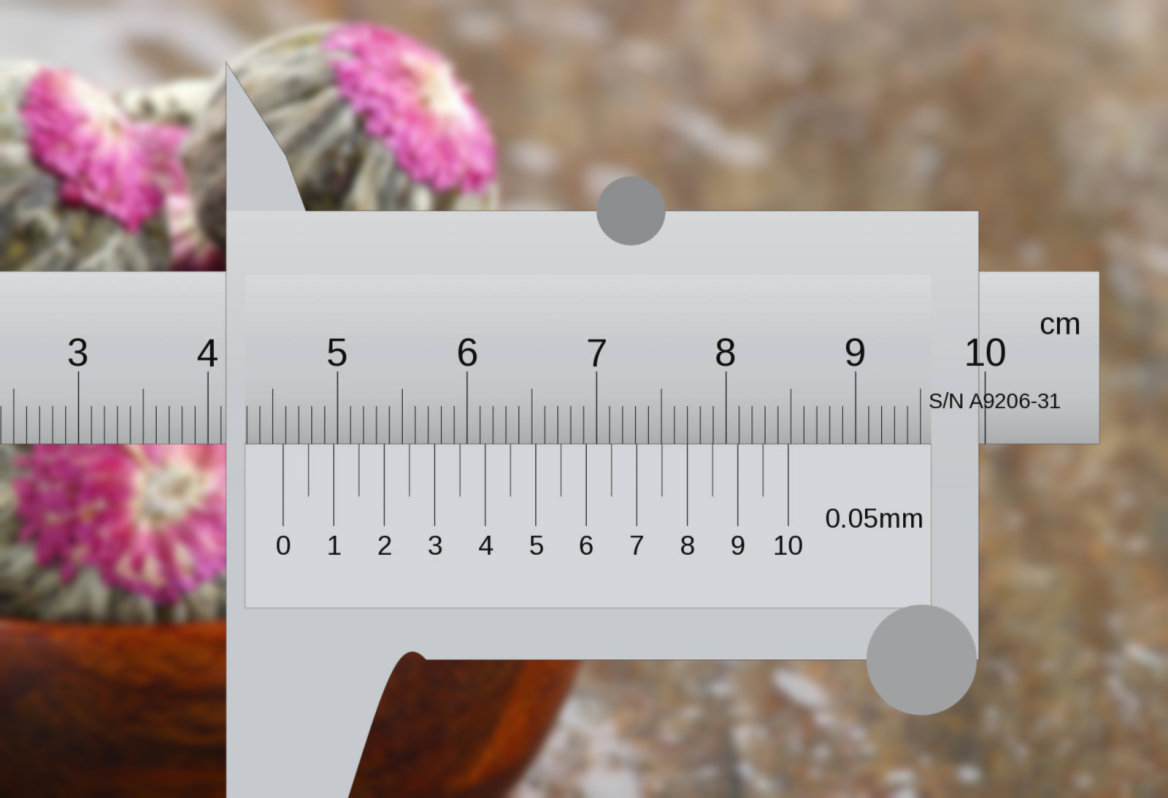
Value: 45.8mm
